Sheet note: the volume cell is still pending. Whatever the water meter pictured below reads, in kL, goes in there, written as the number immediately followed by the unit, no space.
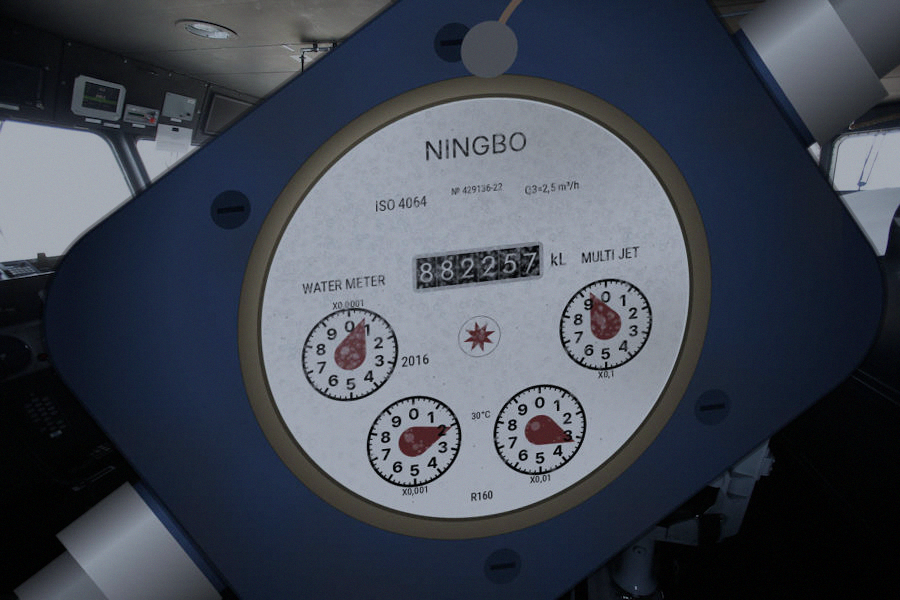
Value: 882256.9320kL
